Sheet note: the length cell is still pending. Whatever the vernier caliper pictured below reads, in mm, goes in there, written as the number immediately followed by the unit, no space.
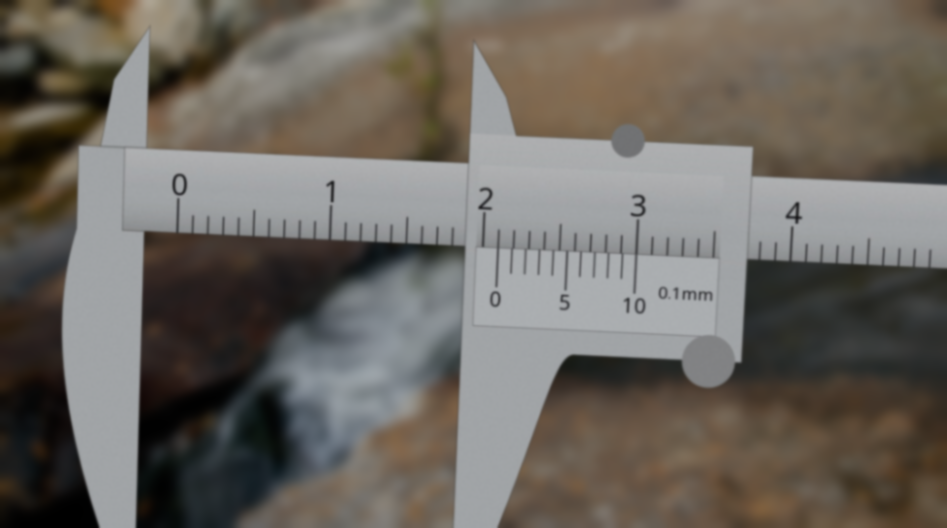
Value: 21.0mm
